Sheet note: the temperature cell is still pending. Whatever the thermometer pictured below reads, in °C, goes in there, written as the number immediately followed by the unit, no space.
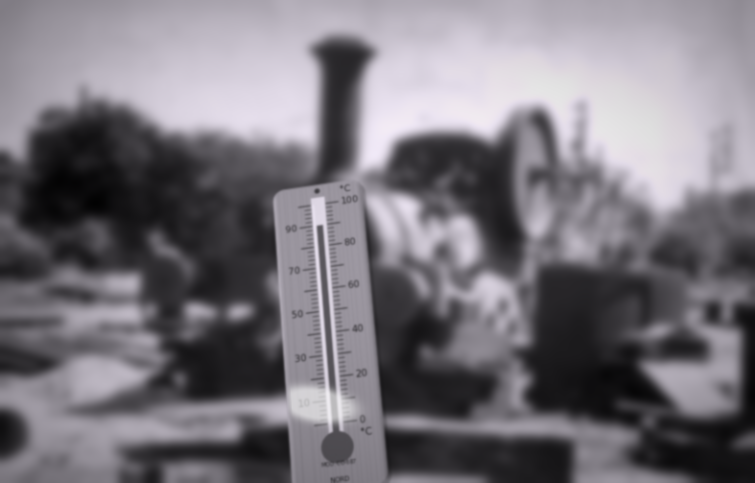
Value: 90°C
